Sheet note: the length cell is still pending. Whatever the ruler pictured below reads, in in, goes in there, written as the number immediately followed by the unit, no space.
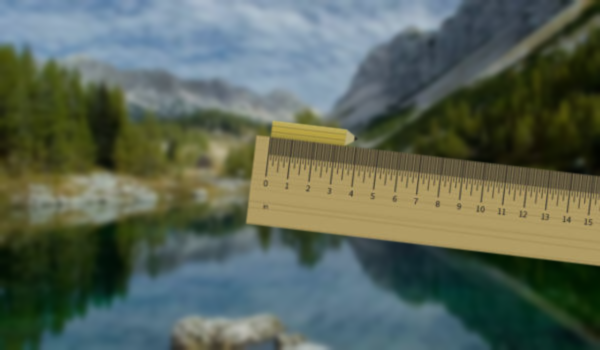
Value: 4in
